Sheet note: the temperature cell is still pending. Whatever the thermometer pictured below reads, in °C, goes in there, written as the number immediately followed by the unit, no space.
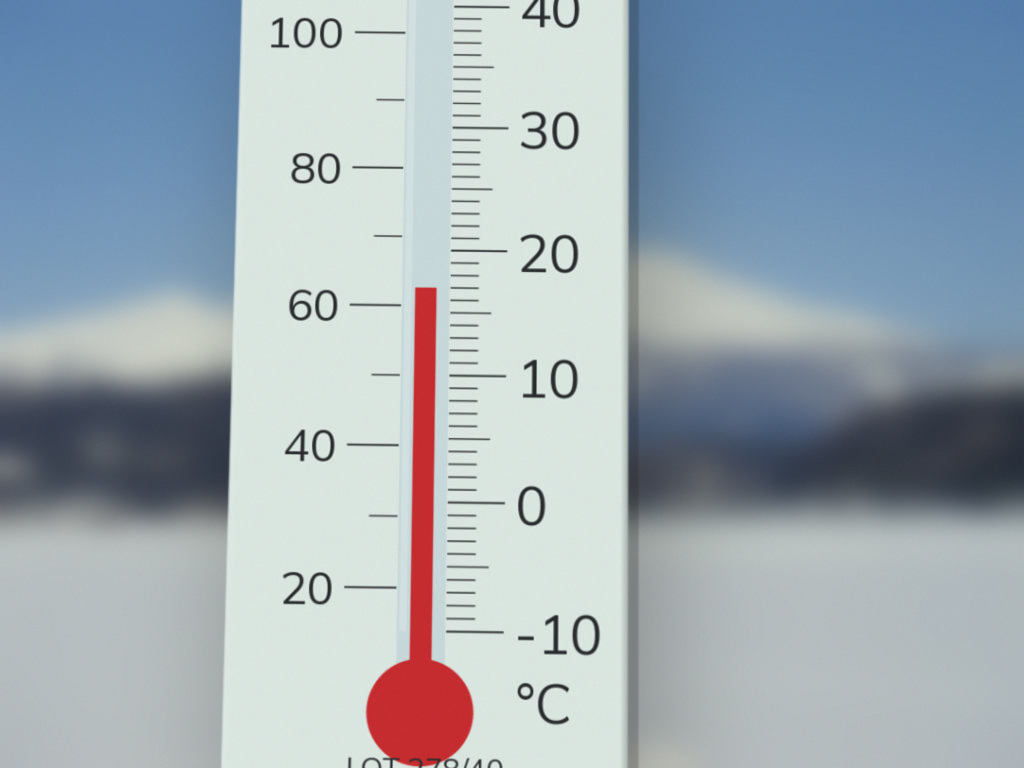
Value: 17°C
